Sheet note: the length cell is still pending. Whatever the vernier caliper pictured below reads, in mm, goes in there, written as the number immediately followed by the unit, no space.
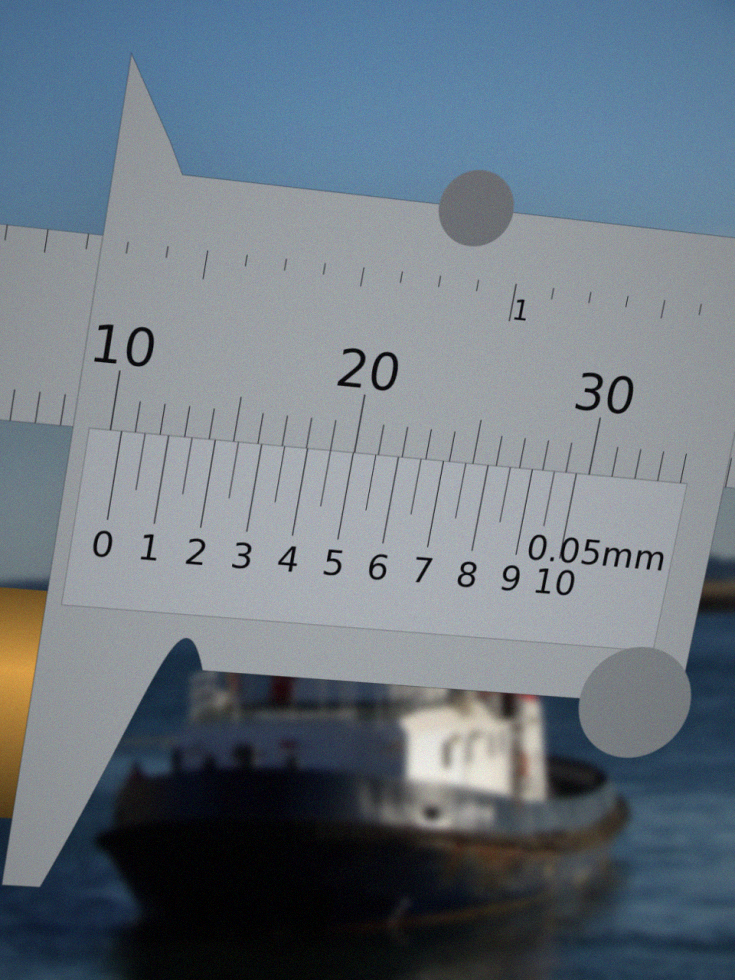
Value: 10.45mm
